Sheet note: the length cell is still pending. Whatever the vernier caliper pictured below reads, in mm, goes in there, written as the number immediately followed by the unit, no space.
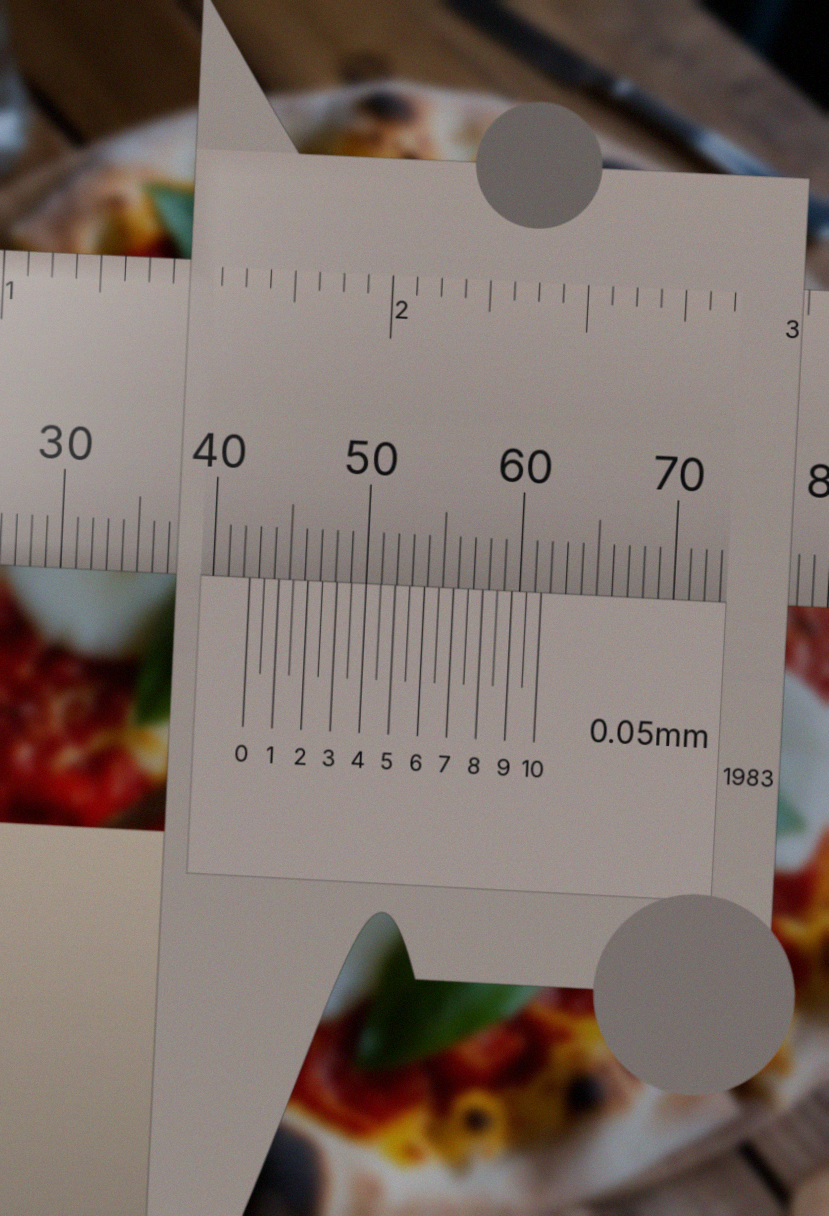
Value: 42.4mm
